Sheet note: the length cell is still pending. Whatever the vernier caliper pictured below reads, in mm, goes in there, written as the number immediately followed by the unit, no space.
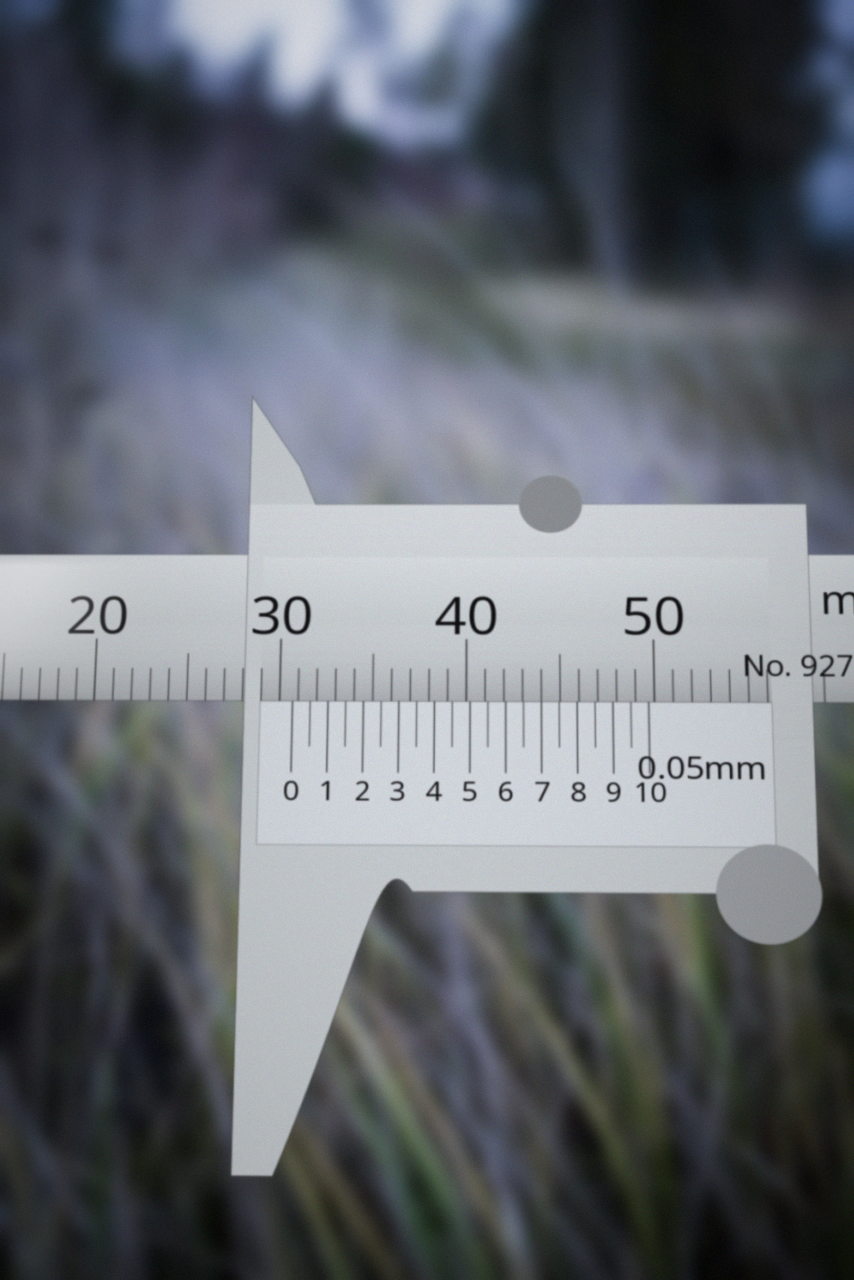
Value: 30.7mm
